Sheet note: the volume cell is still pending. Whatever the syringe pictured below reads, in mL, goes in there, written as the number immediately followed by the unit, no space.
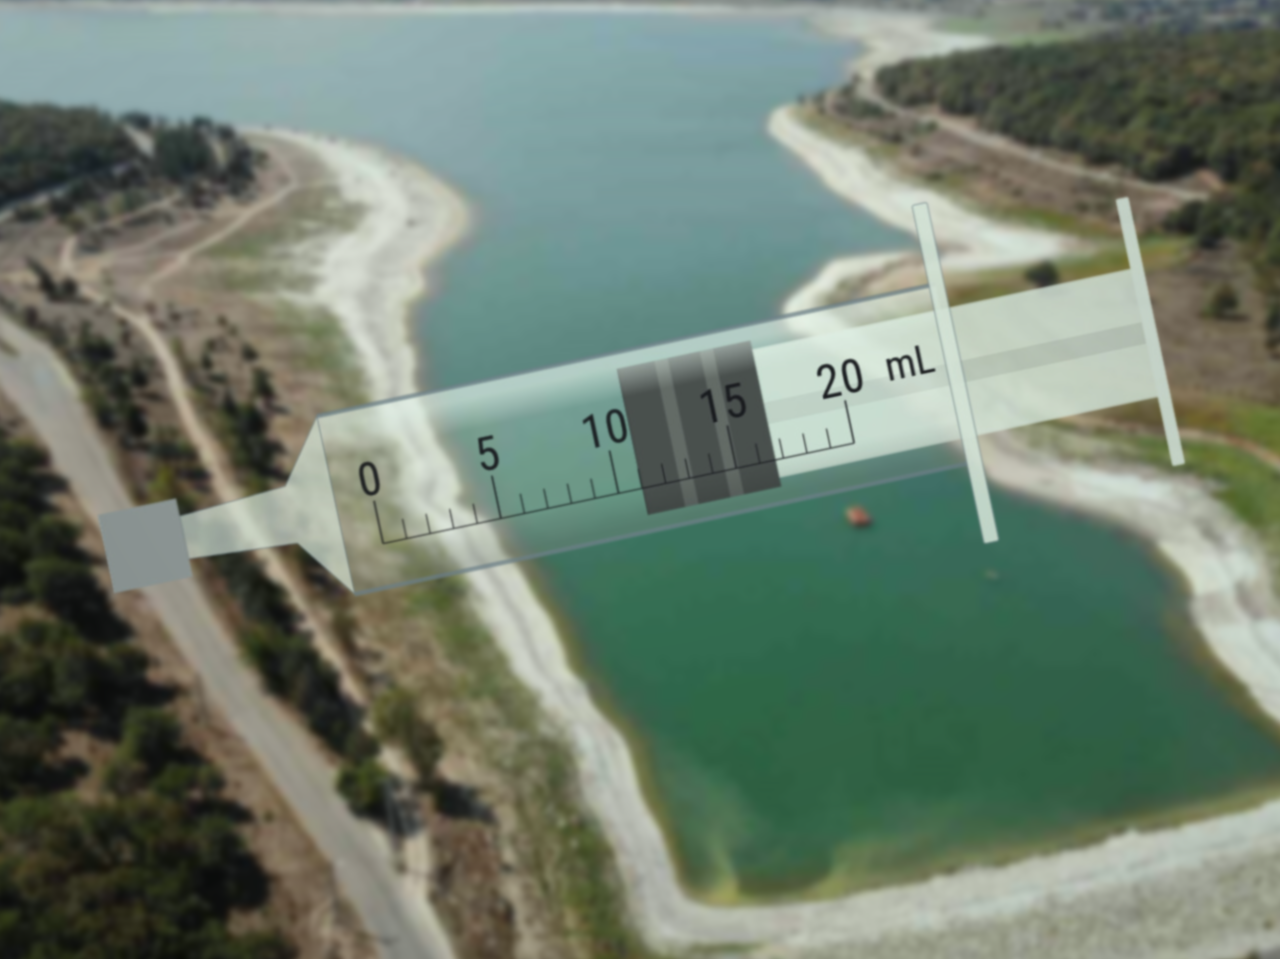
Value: 11mL
